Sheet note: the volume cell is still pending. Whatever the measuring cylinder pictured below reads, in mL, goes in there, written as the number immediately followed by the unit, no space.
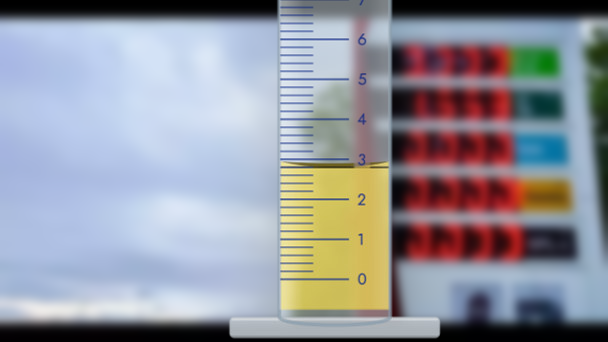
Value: 2.8mL
